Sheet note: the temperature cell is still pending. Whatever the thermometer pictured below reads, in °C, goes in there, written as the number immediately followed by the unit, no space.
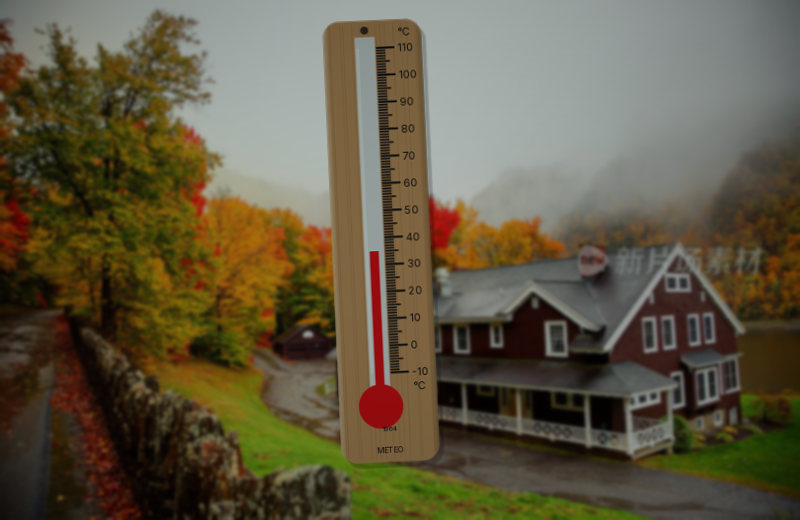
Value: 35°C
